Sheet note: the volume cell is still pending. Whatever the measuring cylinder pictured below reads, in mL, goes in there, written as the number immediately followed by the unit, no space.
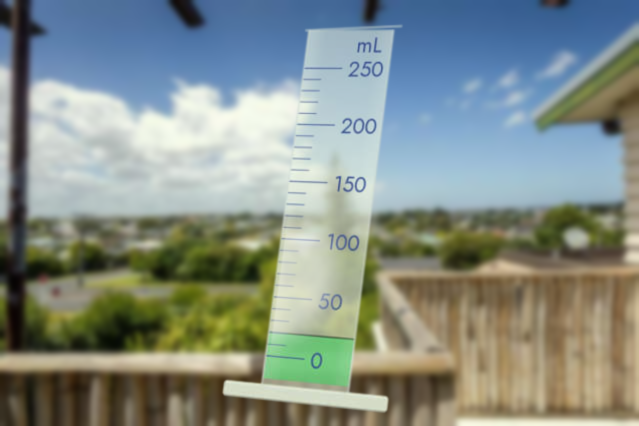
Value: 20mL
